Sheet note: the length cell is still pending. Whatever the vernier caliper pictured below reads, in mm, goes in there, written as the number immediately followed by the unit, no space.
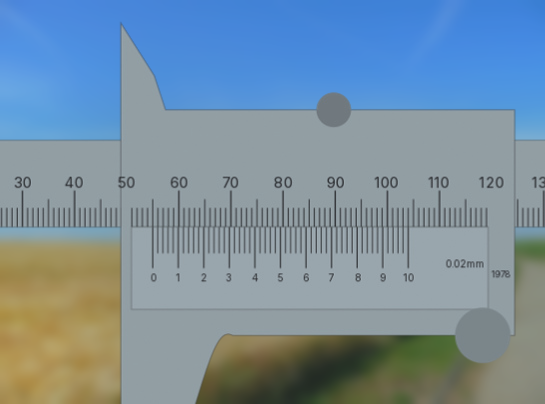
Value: 55.0mm
